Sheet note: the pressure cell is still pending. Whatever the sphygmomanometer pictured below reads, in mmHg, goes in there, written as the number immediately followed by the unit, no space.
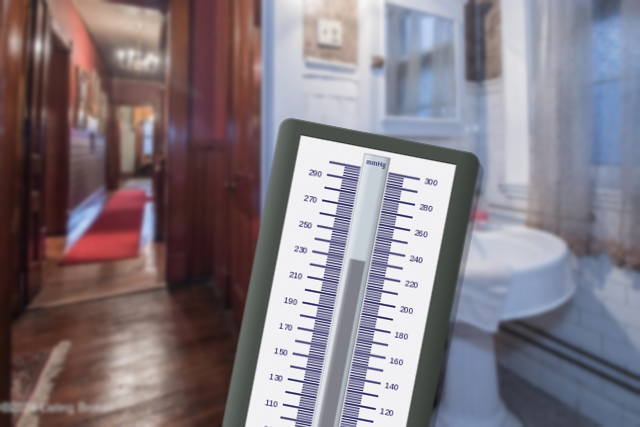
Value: 230mmHg
